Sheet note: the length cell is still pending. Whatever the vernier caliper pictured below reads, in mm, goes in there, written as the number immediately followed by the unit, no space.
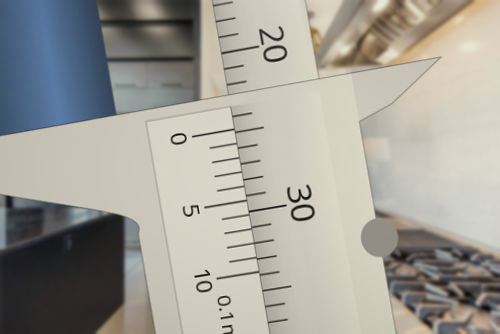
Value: 24.8mm
